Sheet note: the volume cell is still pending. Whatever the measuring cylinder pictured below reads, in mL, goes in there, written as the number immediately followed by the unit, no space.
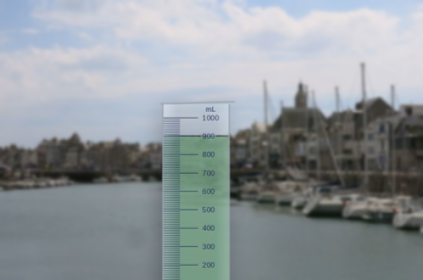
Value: 900mL
